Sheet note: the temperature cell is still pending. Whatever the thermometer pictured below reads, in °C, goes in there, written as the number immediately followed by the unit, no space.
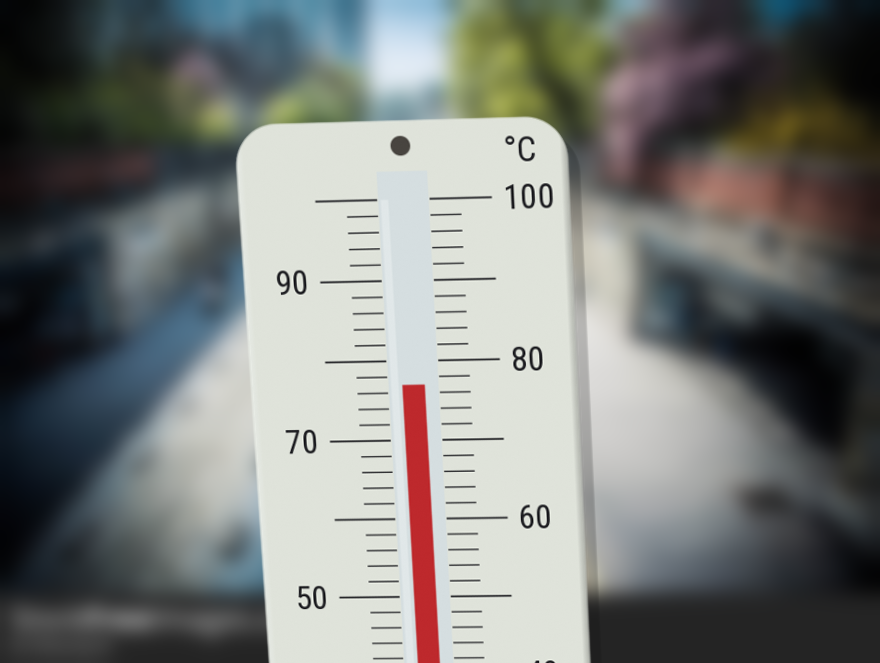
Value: 77°C
